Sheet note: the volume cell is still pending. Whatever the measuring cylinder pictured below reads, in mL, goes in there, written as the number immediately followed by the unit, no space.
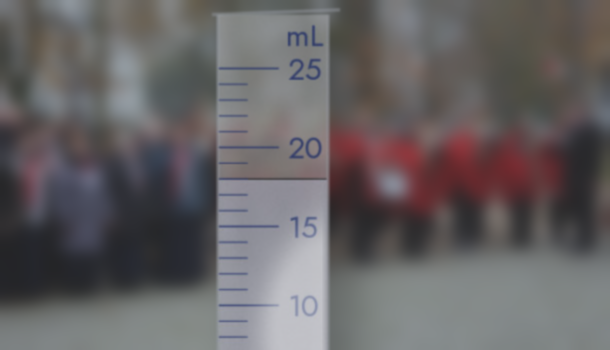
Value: 18mL
